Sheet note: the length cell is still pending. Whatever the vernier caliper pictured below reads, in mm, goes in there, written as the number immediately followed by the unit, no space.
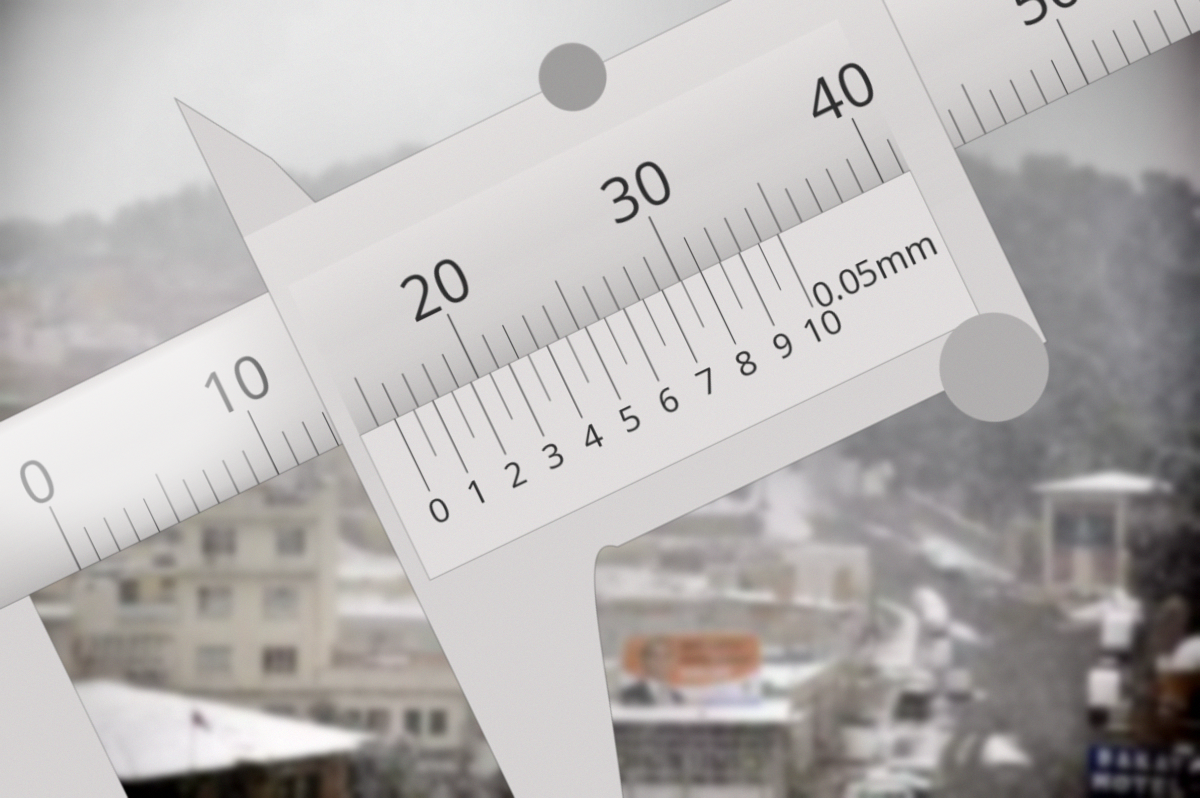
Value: 15.8mm
